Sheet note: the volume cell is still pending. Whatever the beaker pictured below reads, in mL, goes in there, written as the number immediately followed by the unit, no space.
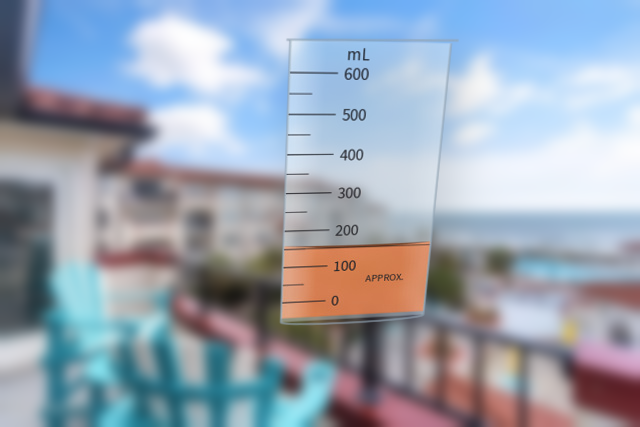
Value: 150mL
